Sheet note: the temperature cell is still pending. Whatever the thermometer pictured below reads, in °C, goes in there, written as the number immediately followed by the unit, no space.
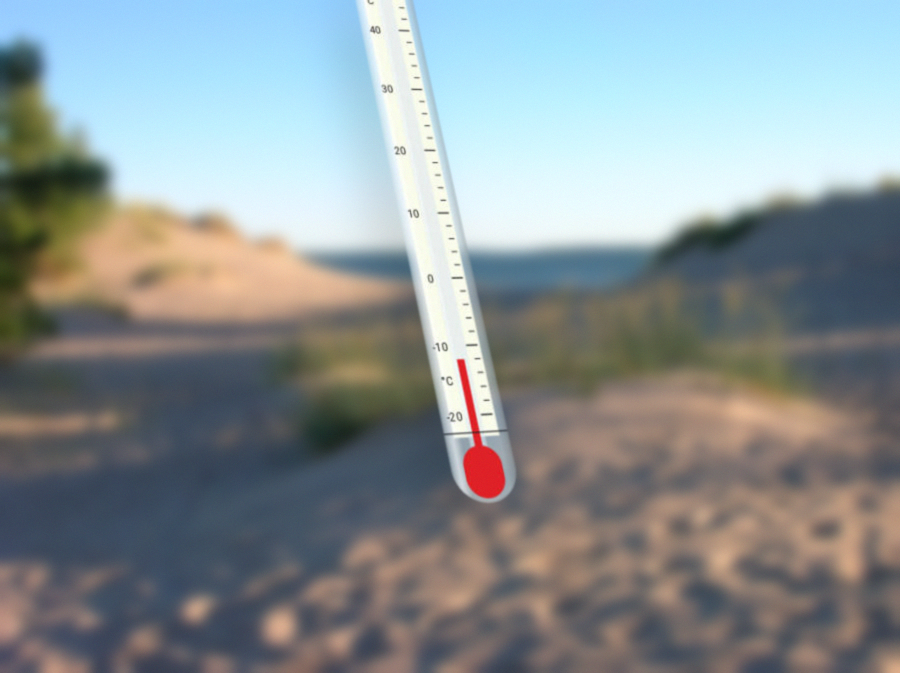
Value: -12°C
